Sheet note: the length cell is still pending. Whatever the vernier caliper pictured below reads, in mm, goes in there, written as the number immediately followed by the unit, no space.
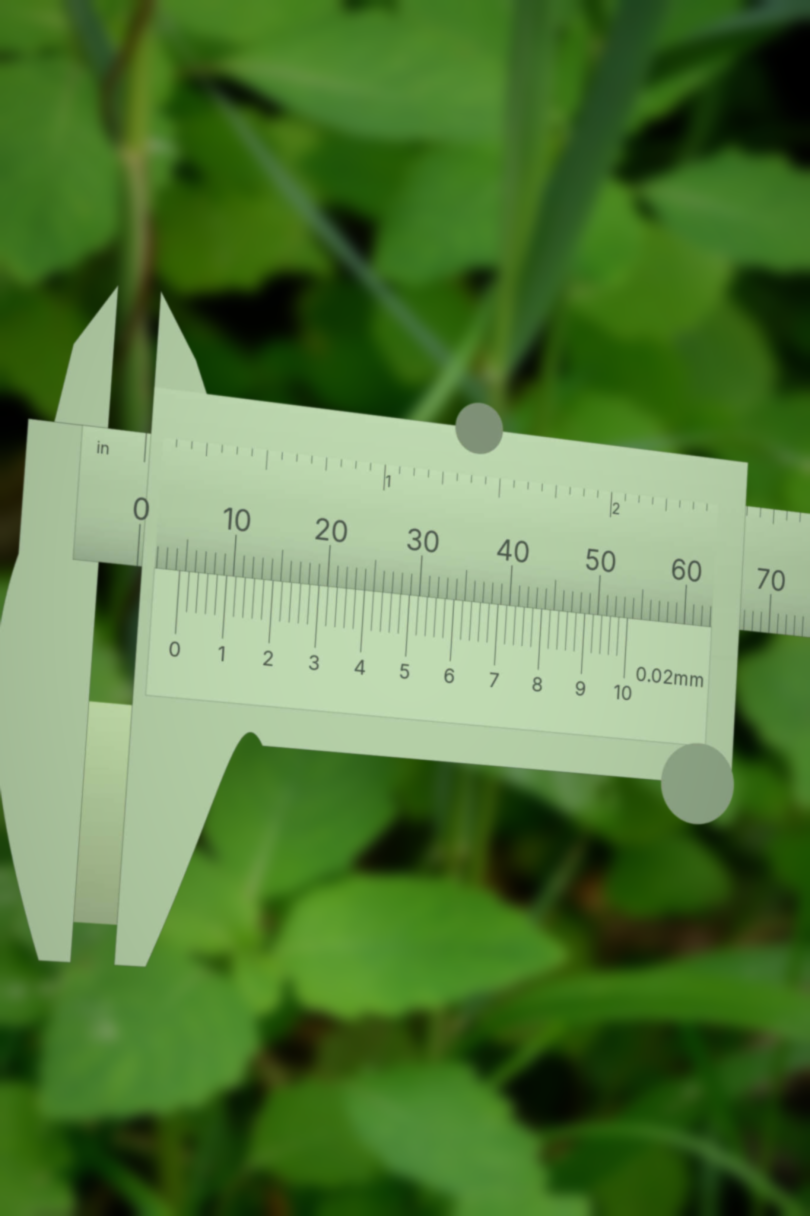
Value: 4.4mm
